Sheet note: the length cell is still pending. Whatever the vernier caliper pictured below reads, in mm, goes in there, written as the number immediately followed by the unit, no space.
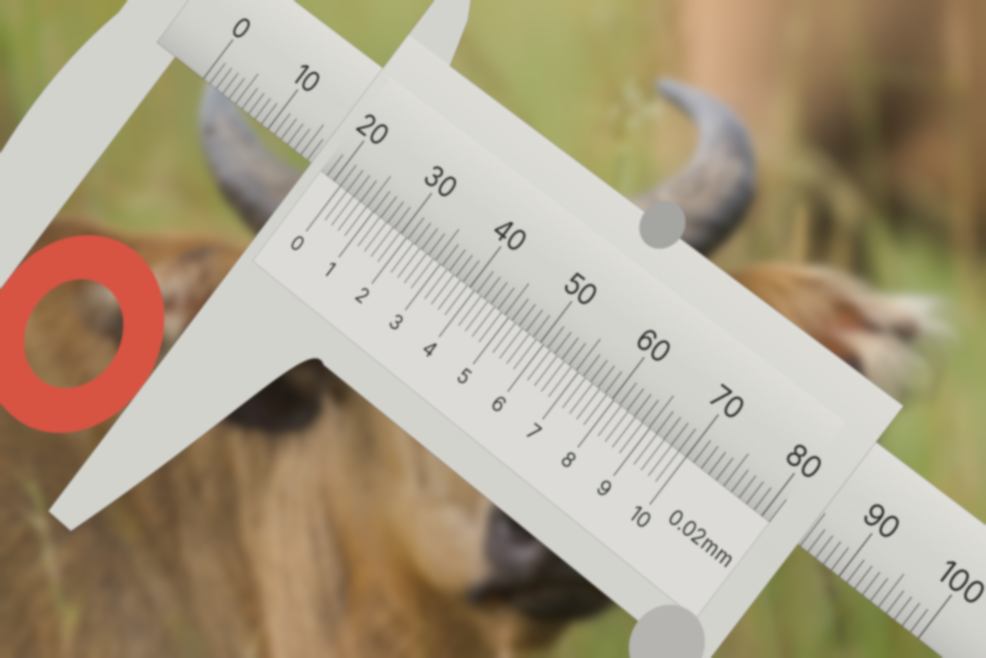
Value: 21.0mm
